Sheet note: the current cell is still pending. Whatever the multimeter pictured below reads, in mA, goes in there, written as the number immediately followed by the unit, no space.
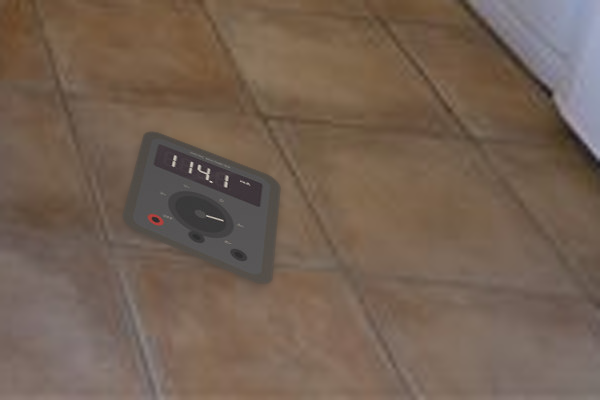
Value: 114.1mA
